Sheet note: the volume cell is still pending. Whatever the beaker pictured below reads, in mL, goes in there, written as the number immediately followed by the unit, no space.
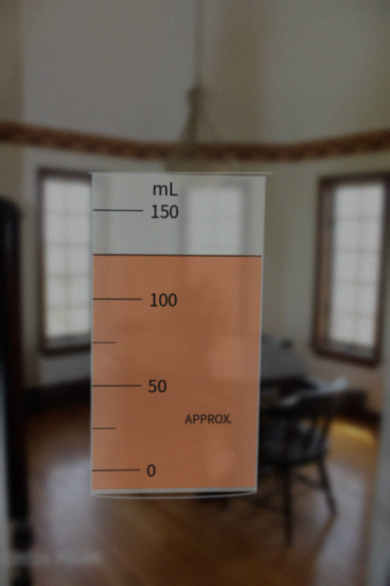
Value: 125mL
